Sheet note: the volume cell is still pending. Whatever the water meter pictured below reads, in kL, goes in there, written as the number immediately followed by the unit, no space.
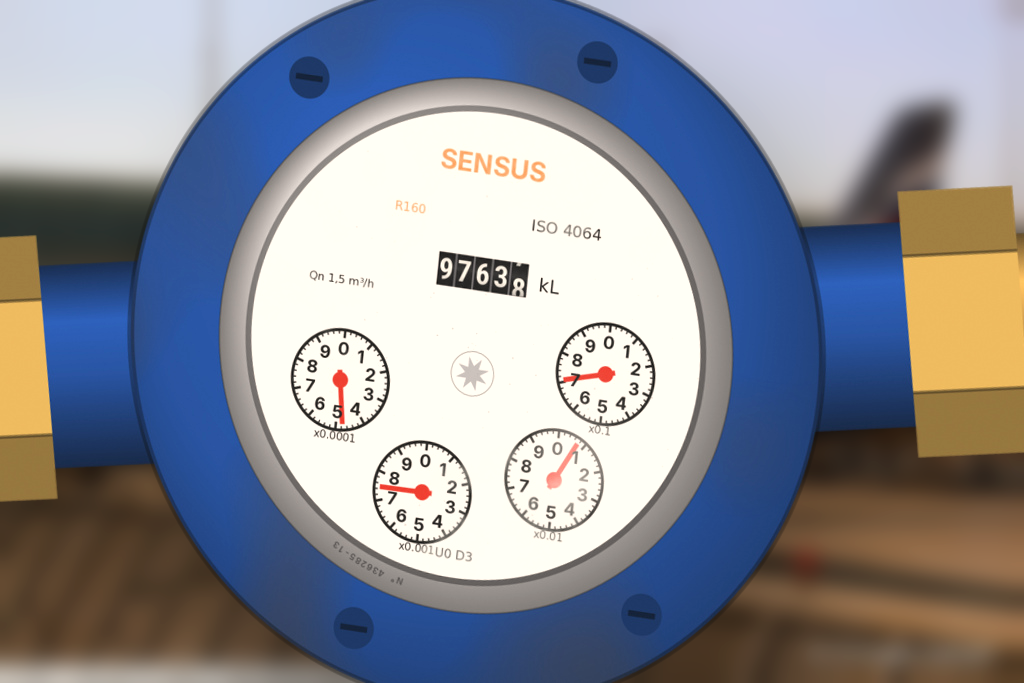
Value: 97637.7074kL
